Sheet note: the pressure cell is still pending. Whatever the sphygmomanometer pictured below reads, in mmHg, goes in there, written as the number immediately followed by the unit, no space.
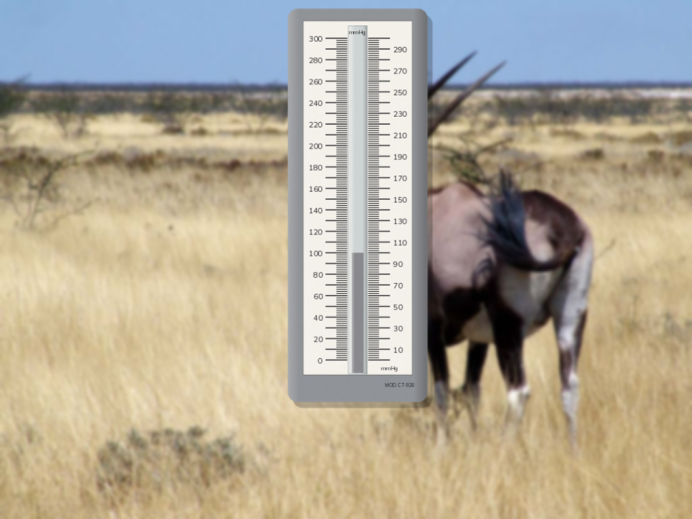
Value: 100mmHg
